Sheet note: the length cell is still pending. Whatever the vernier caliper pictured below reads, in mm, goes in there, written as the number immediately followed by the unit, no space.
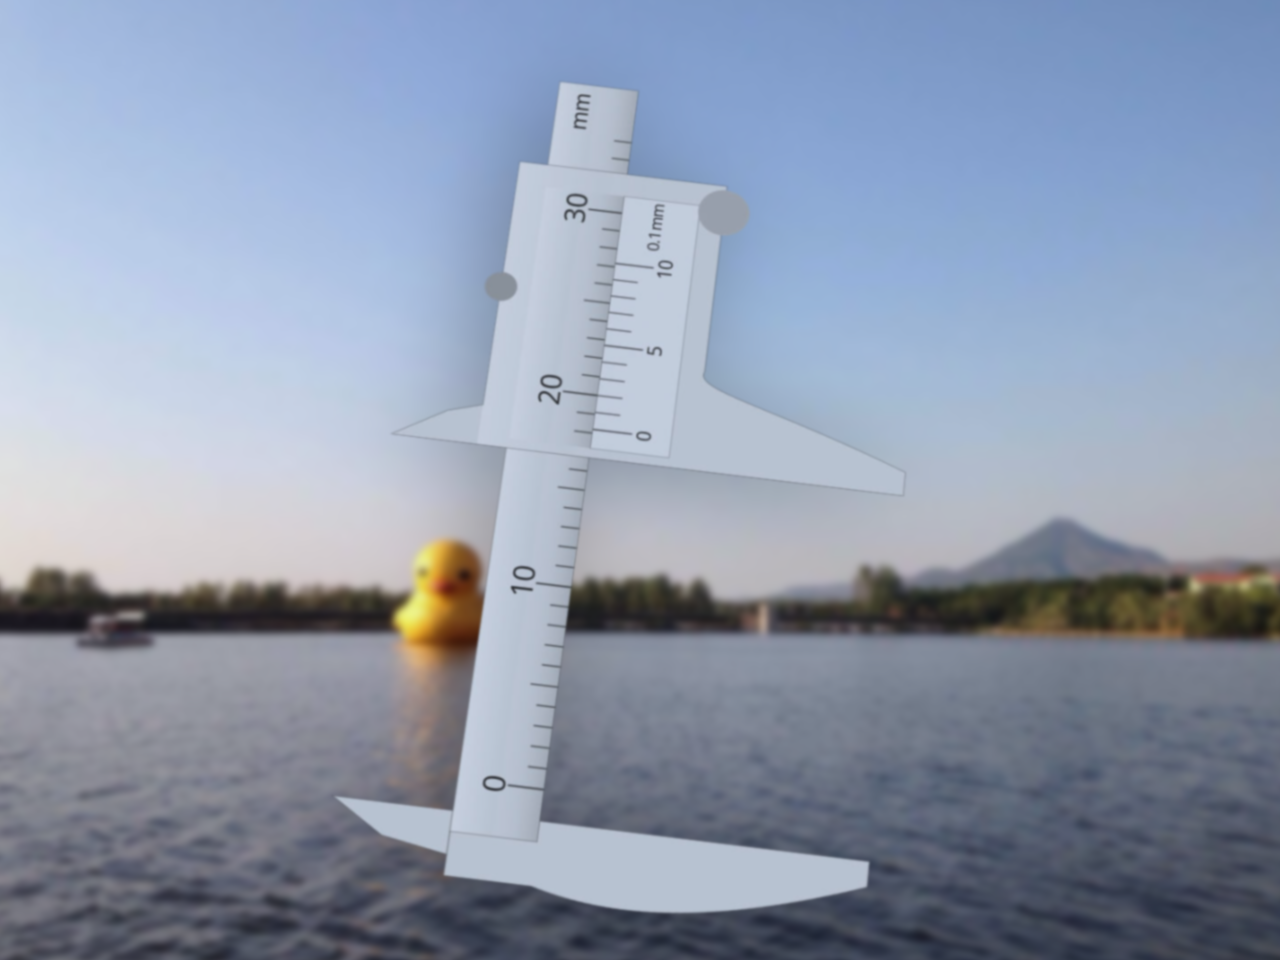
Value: 18.2mm
